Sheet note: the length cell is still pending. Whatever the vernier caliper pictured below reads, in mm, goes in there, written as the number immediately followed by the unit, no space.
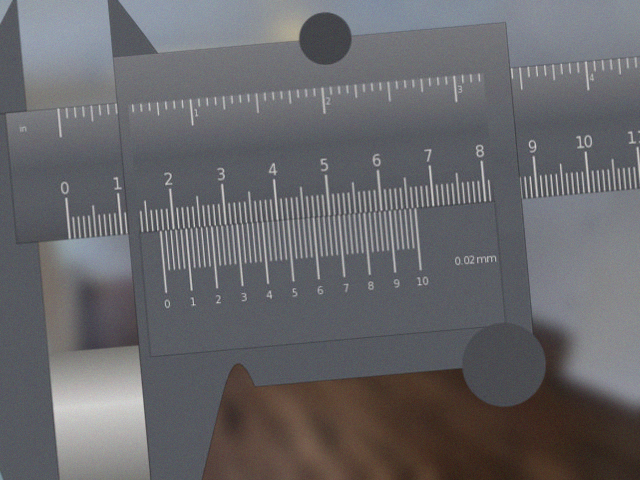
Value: 17.5mm
